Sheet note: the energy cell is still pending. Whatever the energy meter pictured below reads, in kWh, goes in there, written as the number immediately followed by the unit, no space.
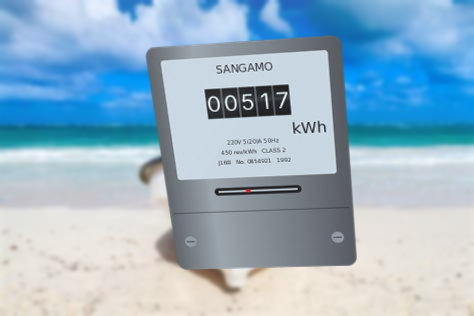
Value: 517kWh
